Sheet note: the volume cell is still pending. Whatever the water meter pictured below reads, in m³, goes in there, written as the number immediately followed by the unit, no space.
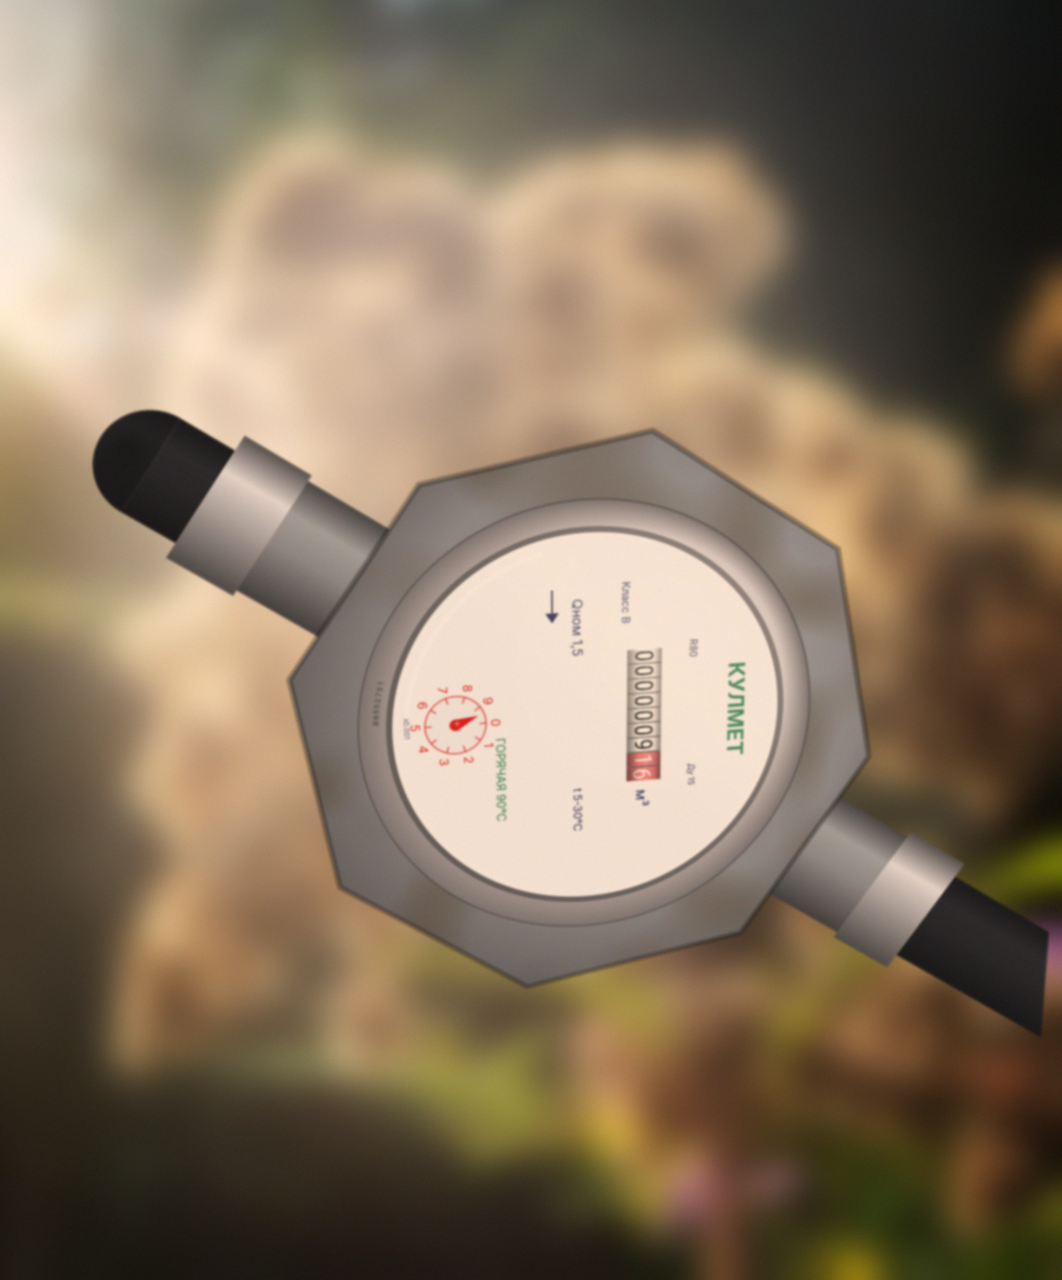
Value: 9.159m³
